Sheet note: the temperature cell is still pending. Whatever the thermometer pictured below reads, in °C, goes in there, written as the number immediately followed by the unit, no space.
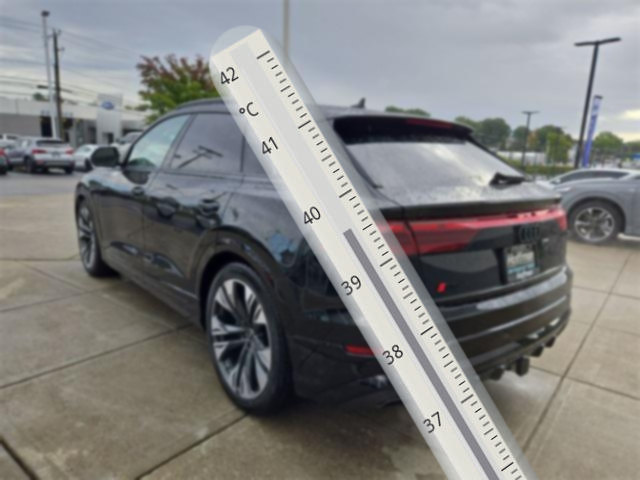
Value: 39.6°C
